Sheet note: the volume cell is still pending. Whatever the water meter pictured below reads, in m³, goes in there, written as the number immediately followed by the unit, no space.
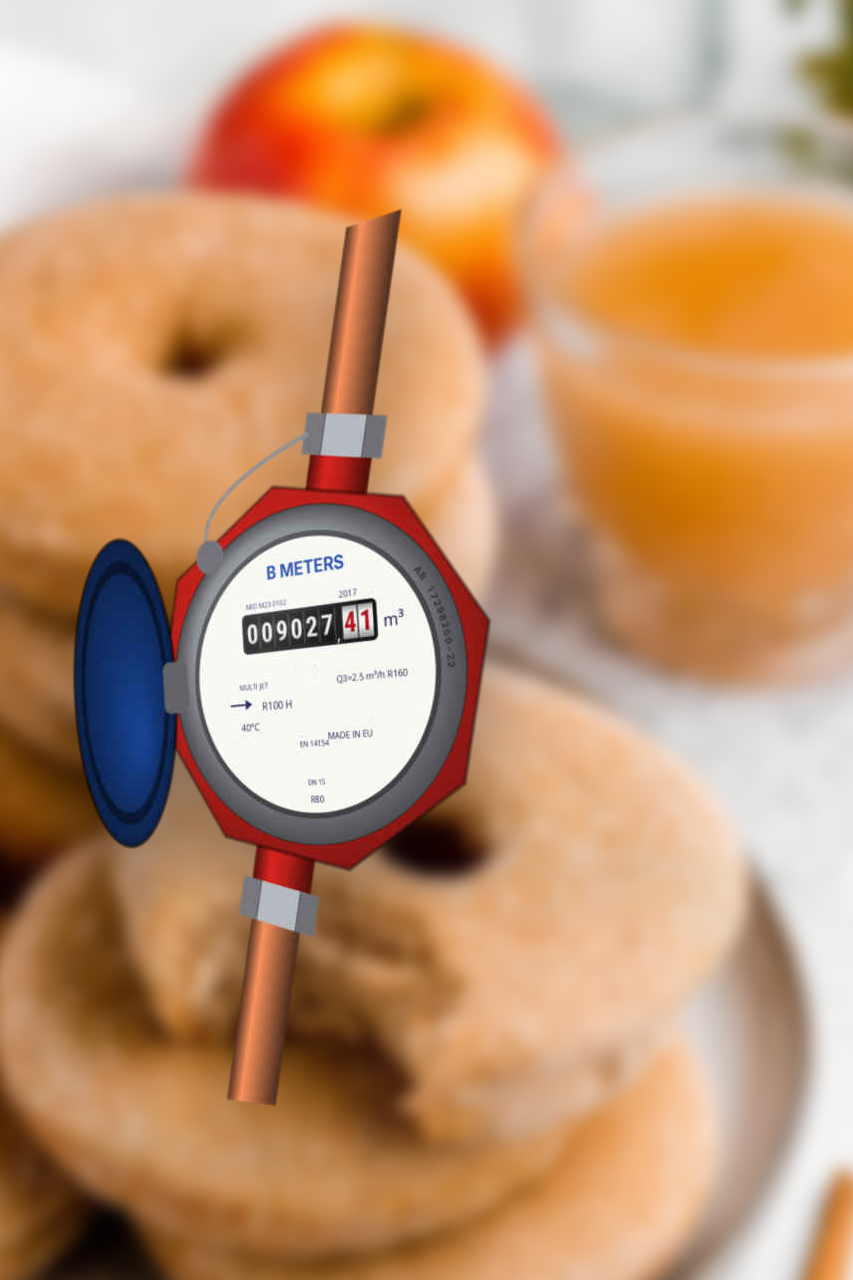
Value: 9027.41m³
